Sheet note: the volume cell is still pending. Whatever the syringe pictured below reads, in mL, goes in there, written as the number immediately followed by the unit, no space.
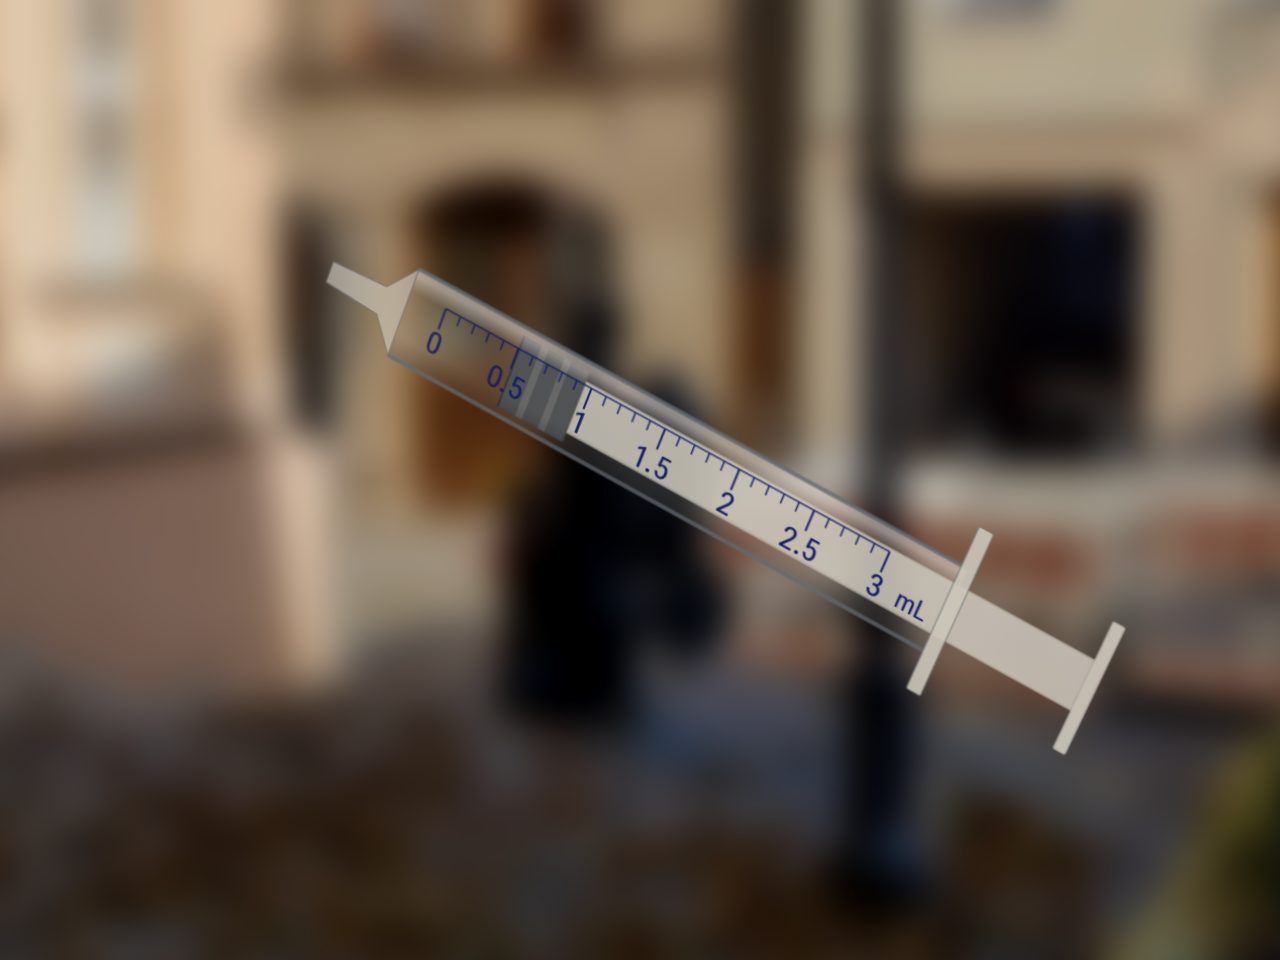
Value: 0.5mL
